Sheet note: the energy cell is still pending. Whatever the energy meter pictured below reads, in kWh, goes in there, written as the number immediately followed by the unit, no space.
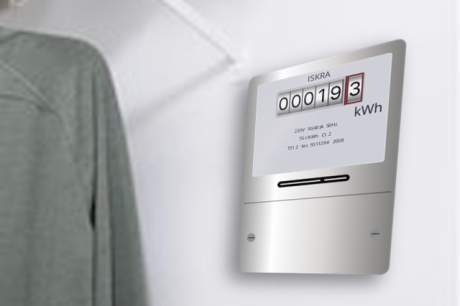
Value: 19.3kWh
